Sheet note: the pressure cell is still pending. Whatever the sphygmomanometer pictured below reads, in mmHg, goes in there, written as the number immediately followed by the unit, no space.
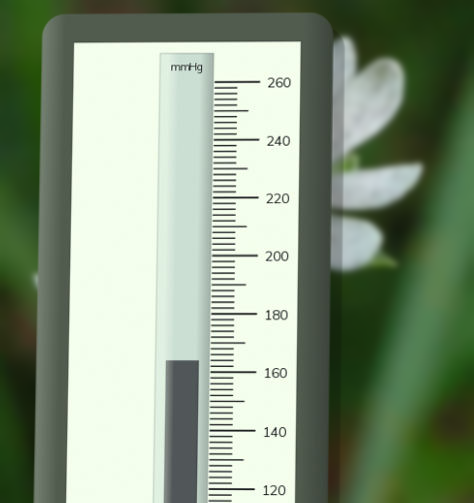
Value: 164mmHg
